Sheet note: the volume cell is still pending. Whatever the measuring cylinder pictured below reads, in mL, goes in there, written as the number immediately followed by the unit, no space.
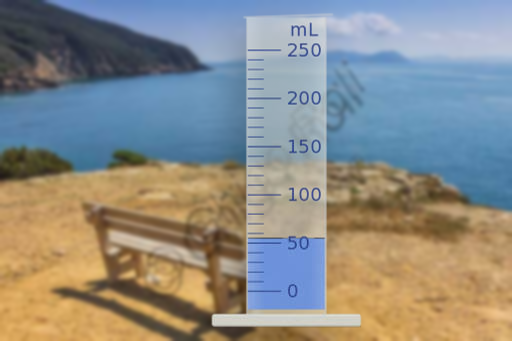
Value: 55mL
